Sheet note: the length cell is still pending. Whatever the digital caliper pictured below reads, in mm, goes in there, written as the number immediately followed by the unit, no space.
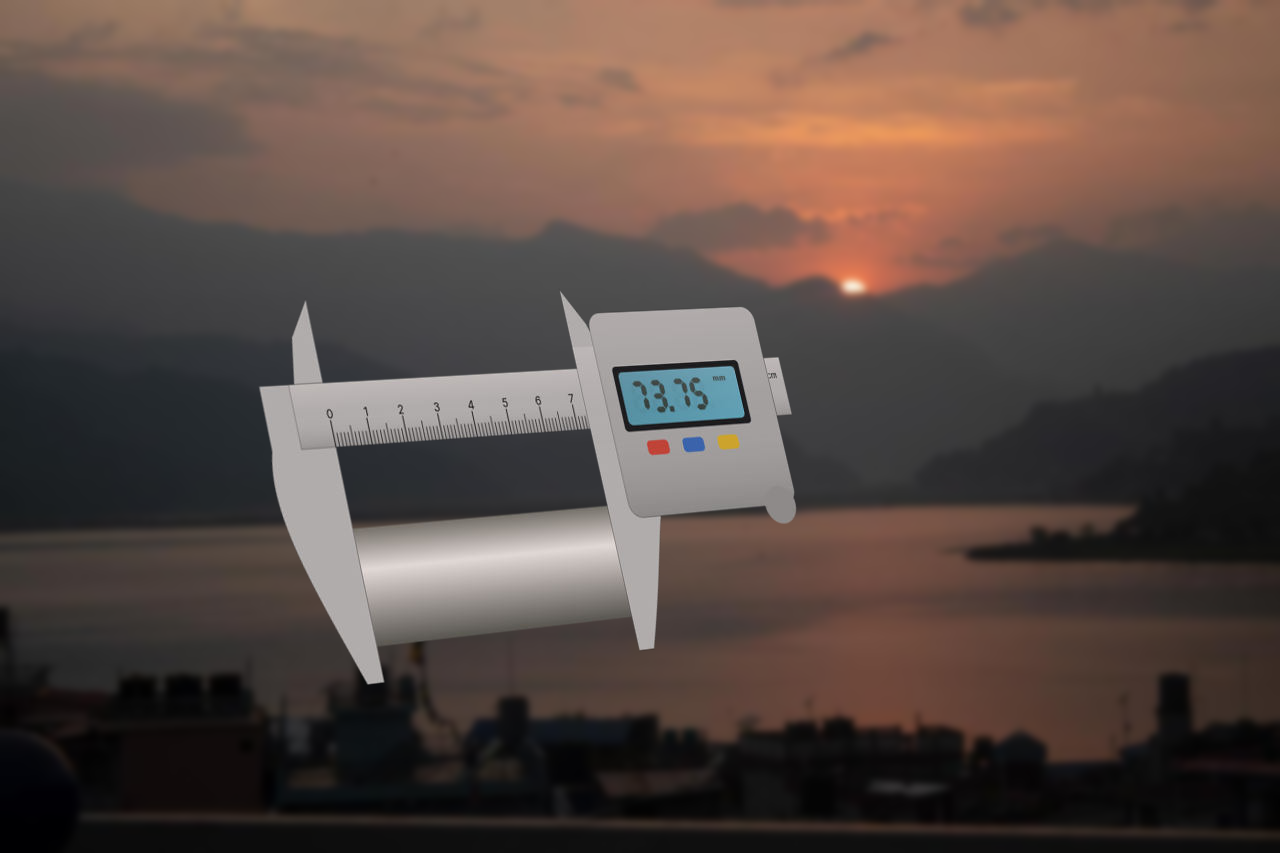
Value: 73.75mm
